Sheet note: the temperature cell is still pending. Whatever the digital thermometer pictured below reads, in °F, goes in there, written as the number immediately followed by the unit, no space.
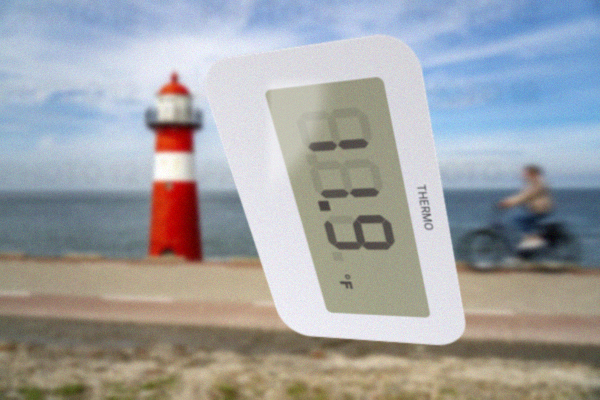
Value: 11.9°F
